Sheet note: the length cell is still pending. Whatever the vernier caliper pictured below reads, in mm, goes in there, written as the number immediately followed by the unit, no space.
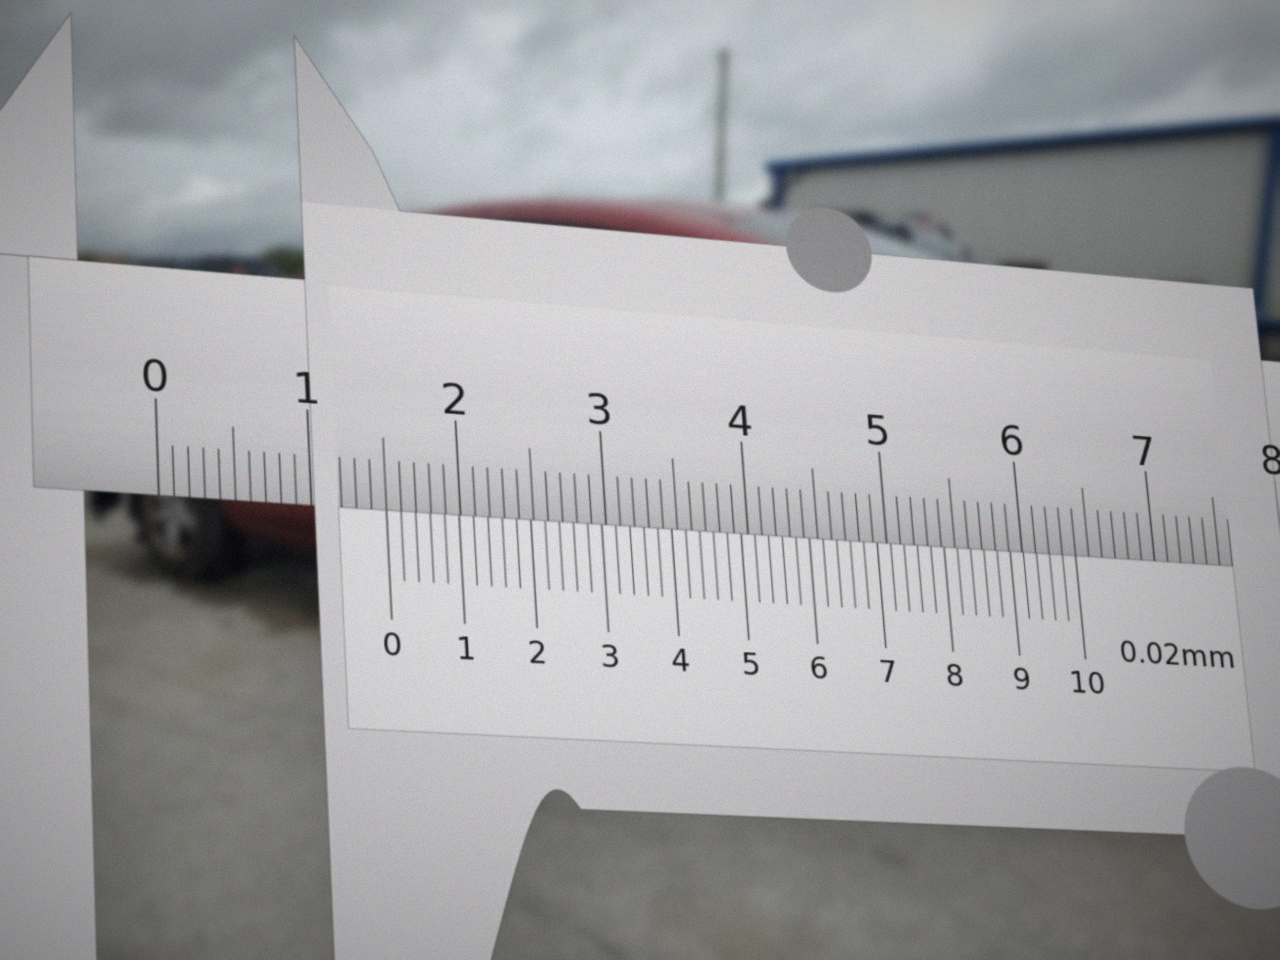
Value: 15.0mm
